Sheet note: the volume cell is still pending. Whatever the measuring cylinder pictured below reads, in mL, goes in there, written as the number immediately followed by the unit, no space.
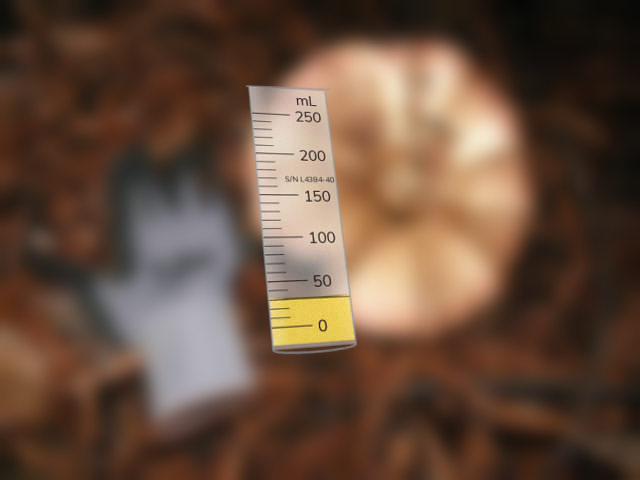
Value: 30mL
